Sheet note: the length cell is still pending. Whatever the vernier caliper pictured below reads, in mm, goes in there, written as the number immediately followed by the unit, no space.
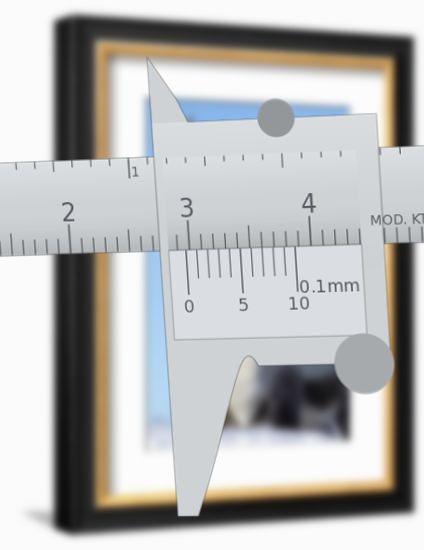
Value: 29.7mm
